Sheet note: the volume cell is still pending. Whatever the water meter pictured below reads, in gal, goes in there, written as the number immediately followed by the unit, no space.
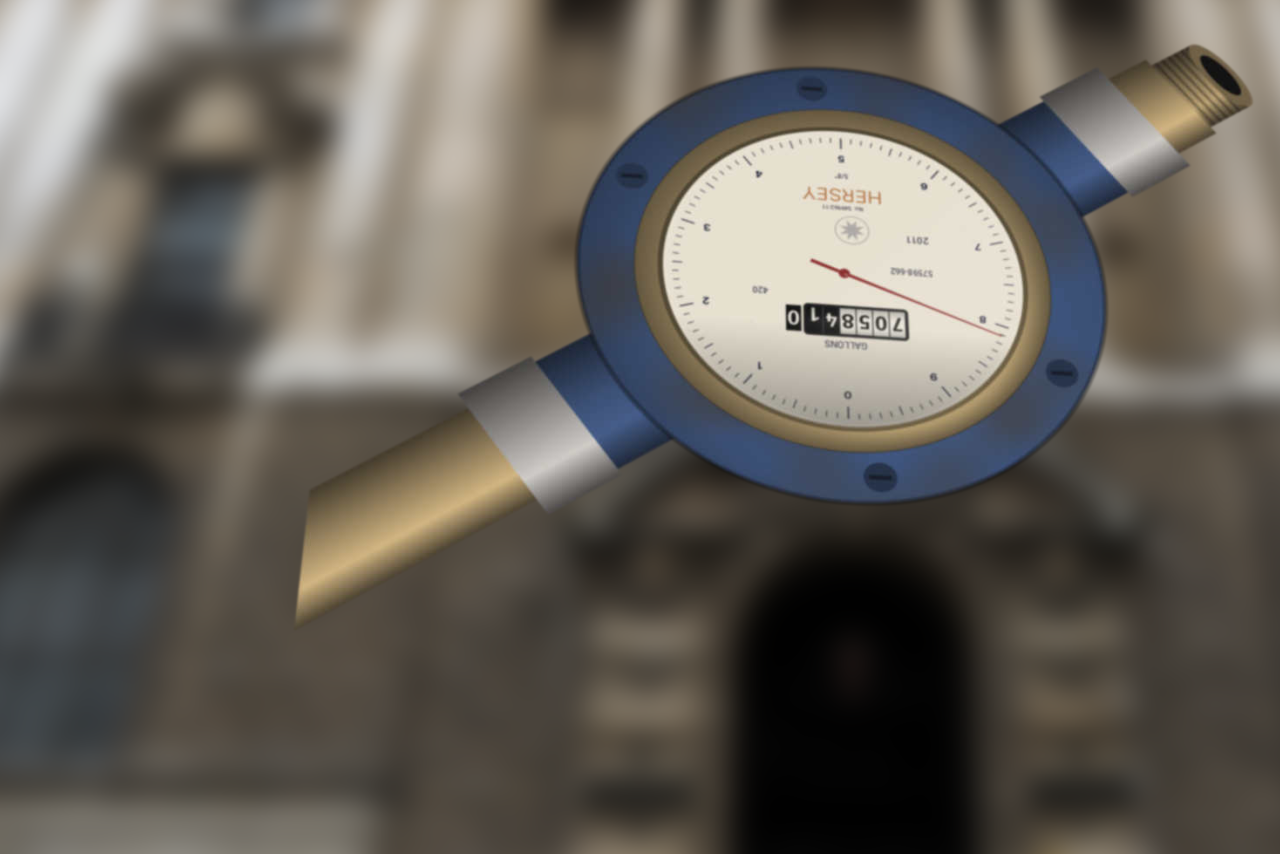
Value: 7058408.1gal
